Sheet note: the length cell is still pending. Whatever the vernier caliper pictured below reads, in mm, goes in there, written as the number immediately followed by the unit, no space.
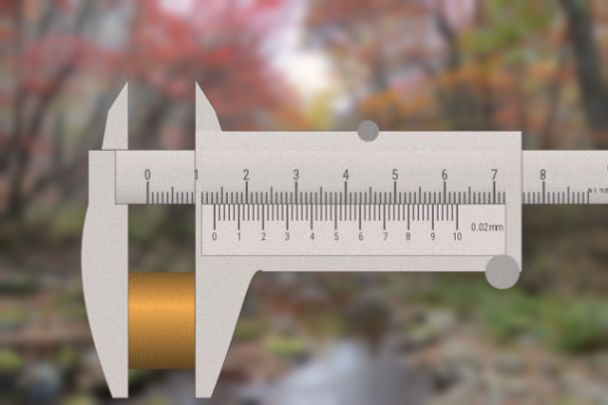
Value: 13.5mm
